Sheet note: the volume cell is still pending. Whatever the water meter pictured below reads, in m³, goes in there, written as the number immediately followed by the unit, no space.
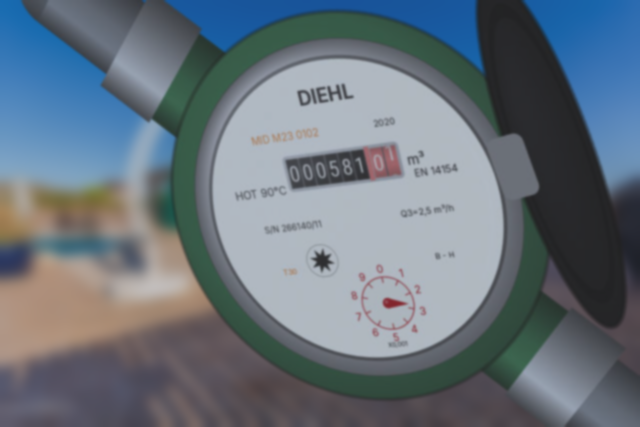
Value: 581.012m³
